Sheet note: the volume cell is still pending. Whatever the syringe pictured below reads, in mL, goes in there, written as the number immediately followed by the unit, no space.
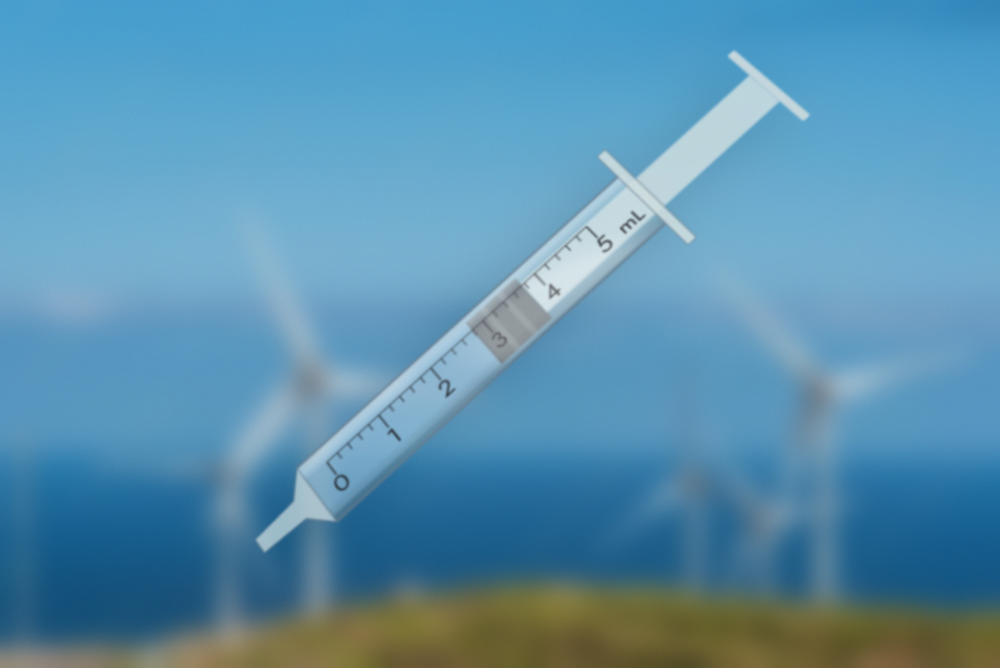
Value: 2.8mL
